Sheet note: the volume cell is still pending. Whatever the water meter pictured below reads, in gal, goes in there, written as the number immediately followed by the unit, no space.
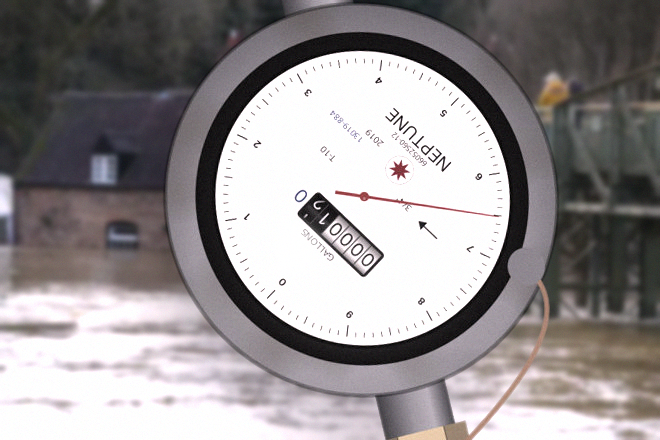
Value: 116.5gal
